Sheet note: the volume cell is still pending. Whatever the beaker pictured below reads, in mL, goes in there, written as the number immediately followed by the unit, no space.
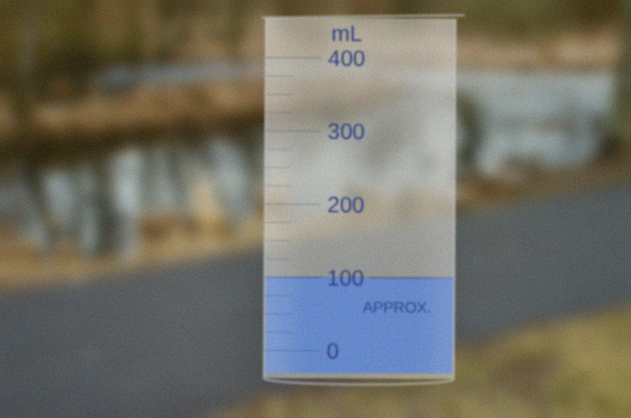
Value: 100mL
